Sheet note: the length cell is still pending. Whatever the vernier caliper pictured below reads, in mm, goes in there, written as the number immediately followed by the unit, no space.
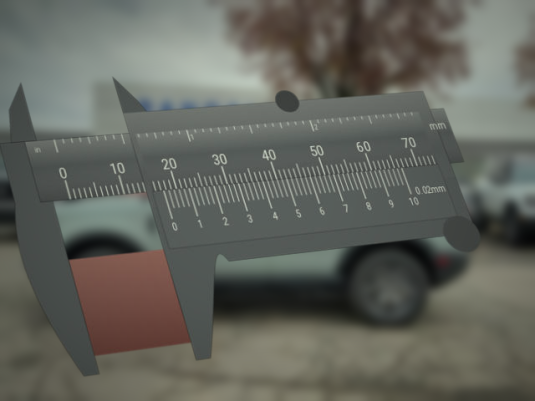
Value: 17.5mm
